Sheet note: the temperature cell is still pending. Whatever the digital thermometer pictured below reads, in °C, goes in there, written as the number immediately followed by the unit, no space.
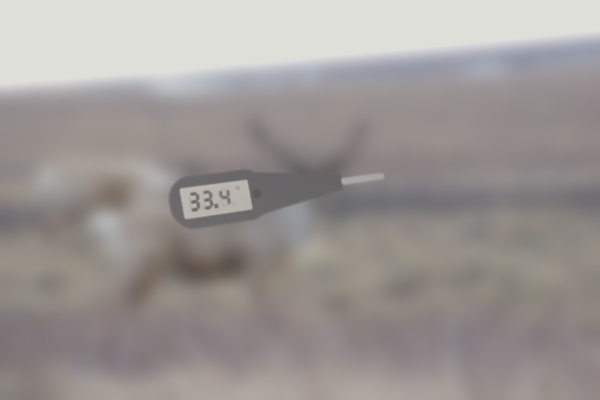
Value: 33.4°C
